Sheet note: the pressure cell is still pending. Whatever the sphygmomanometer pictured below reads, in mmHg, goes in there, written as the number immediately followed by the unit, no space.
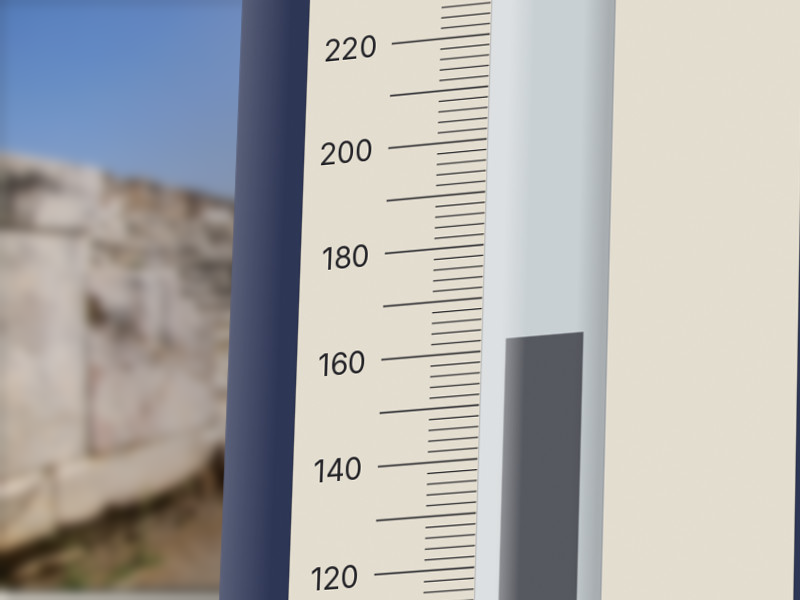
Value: 162mmHg
